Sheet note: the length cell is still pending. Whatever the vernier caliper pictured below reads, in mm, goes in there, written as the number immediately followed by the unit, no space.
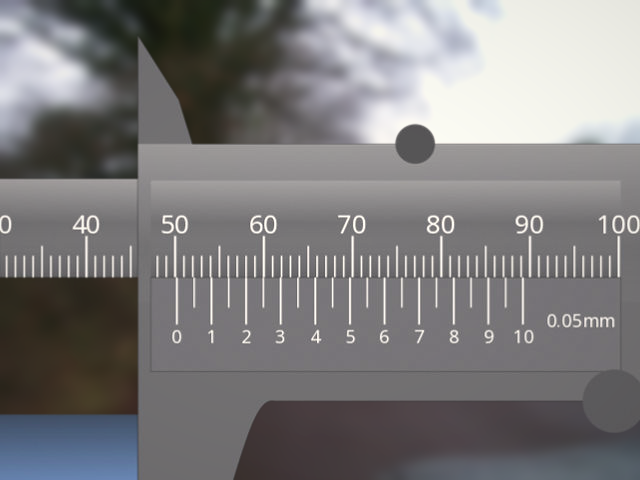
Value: 50.2mm
